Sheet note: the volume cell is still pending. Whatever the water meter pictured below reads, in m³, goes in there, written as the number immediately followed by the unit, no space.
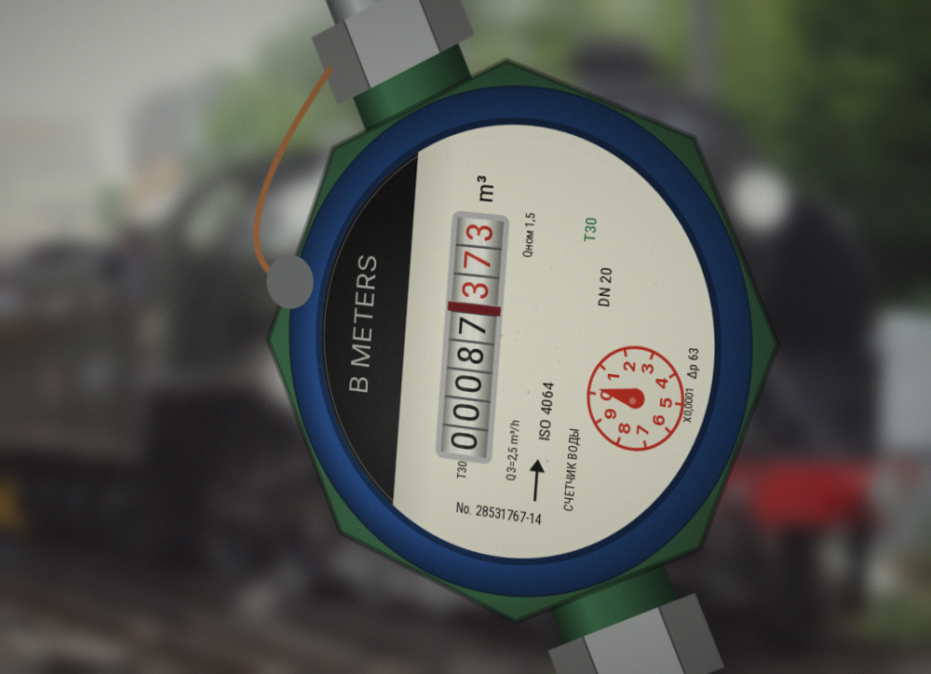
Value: 87.3730m³
